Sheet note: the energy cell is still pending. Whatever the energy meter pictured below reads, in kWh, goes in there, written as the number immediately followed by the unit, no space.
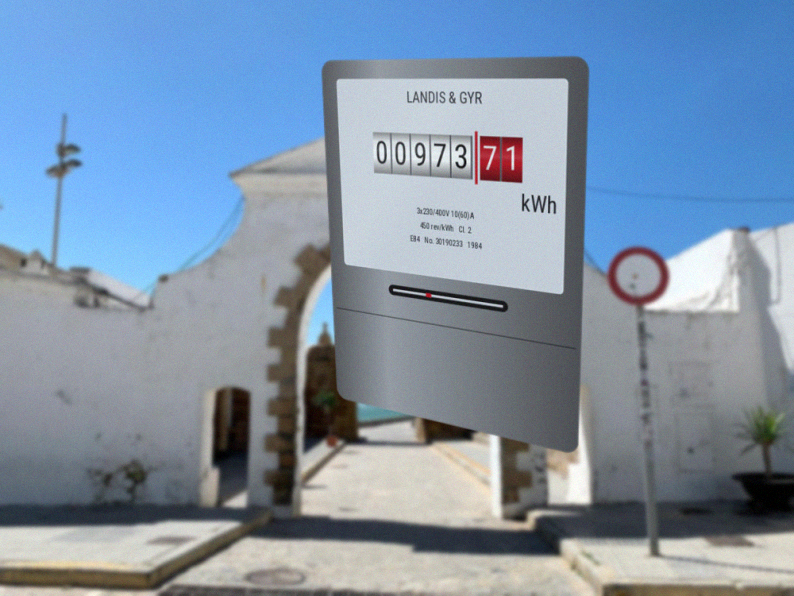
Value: 973.71kWh
